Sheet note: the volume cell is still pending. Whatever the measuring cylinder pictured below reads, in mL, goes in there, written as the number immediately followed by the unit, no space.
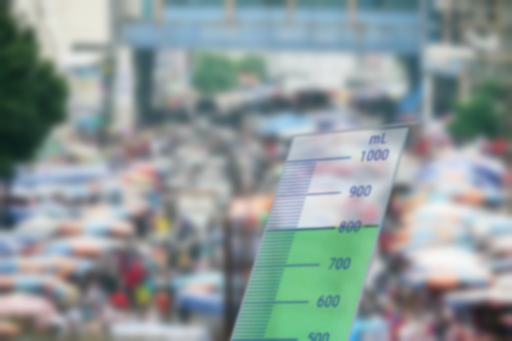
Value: 800mL
